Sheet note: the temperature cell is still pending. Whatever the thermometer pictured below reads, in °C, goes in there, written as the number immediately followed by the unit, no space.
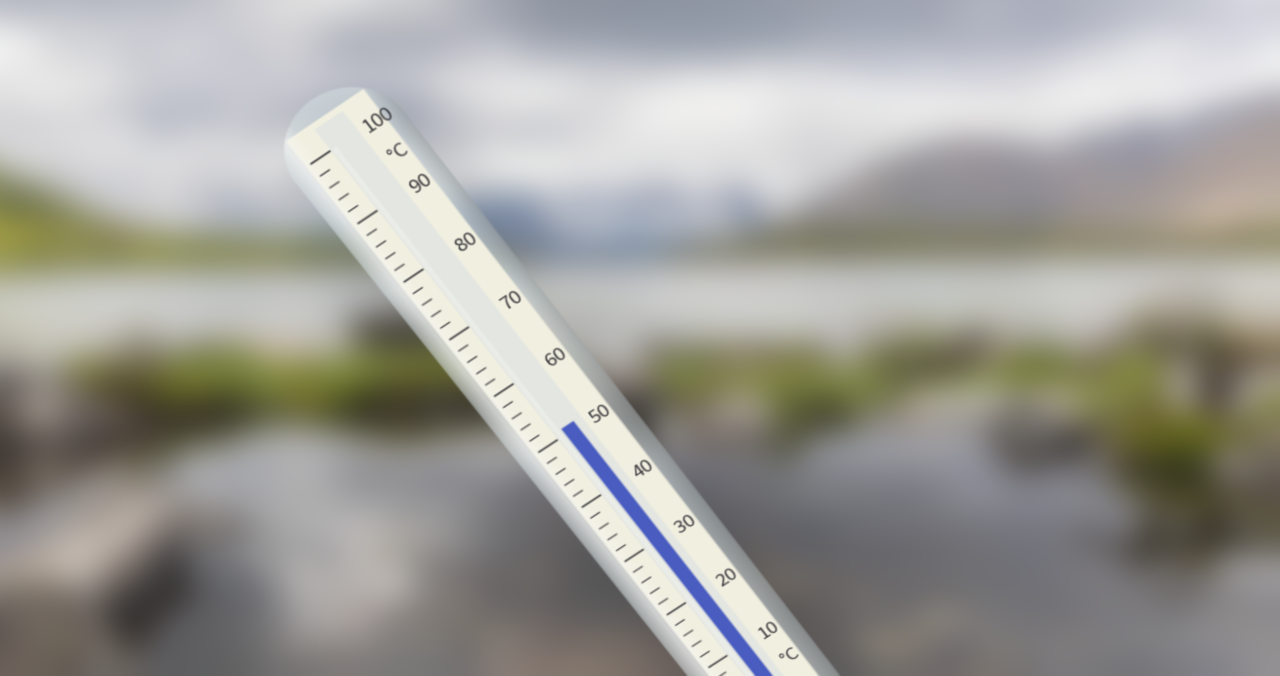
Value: 51°C
